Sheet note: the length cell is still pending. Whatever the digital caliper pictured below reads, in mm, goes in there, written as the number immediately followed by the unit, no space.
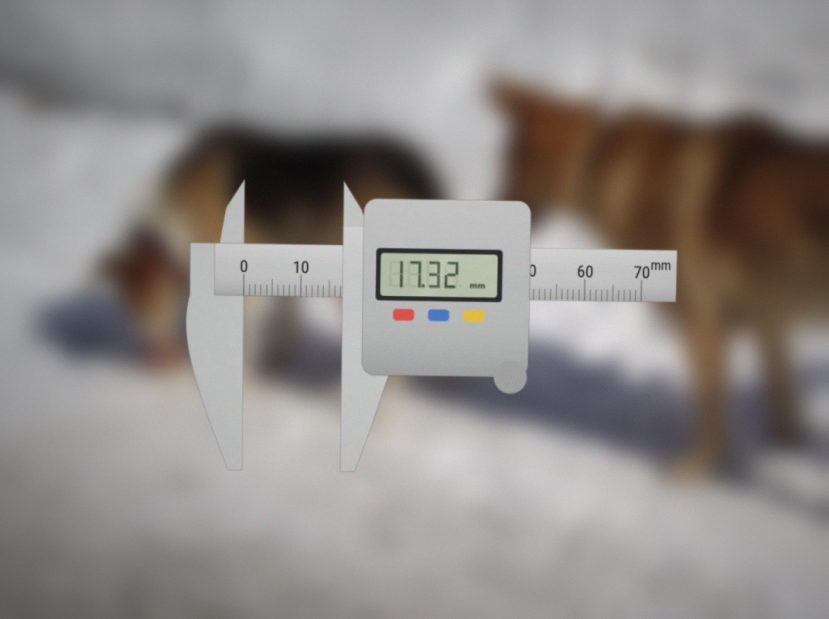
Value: 17.32mm
